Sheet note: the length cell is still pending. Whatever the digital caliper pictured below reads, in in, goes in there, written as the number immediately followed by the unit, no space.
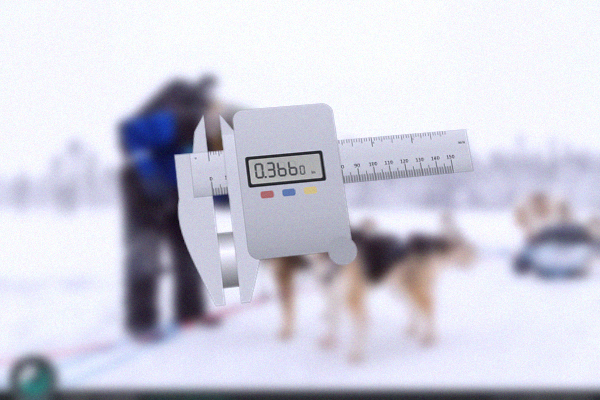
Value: 0.3660in
